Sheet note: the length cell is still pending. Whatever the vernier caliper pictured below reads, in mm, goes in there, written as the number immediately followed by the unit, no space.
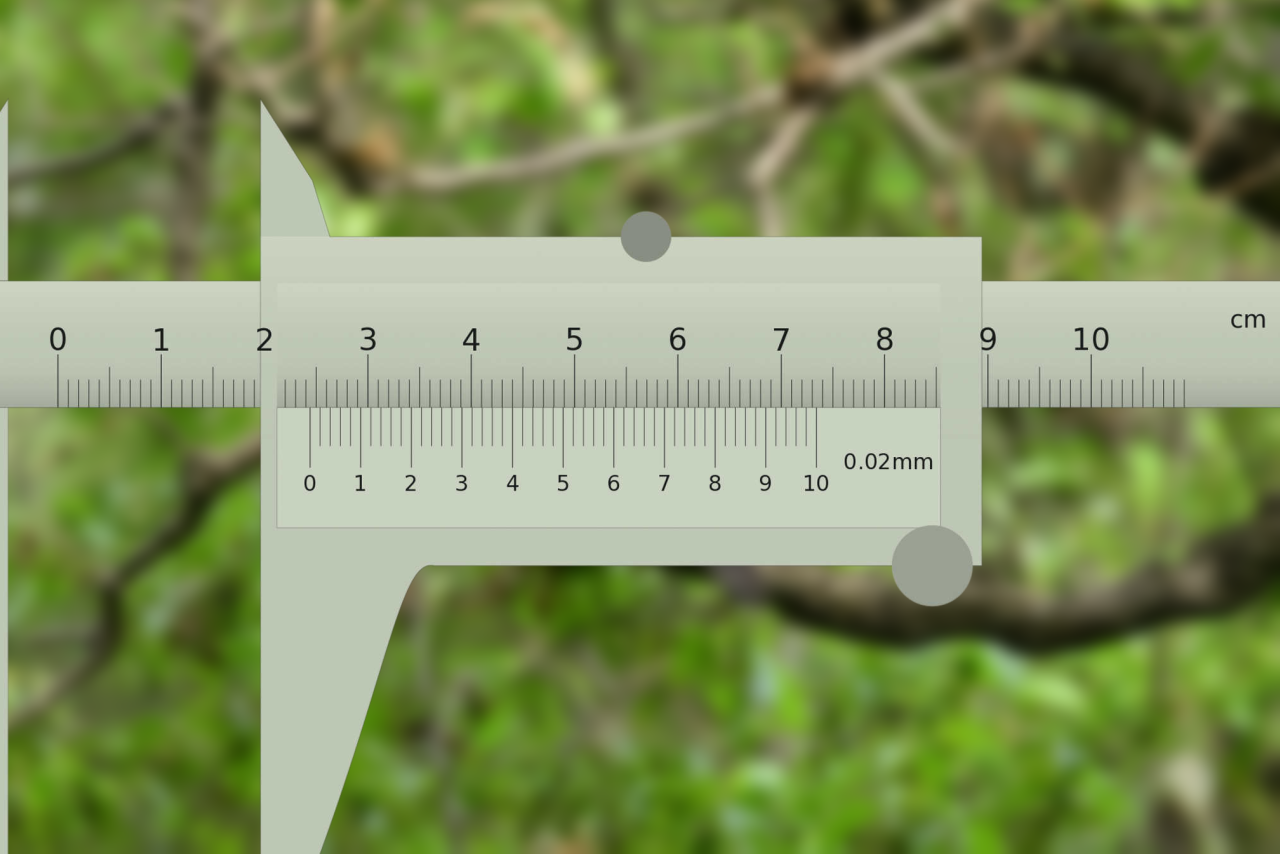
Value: 24.4mm
